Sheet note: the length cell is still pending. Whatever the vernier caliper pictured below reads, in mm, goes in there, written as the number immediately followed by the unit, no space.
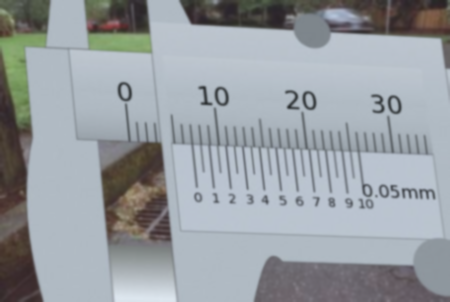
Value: 7.0mm
